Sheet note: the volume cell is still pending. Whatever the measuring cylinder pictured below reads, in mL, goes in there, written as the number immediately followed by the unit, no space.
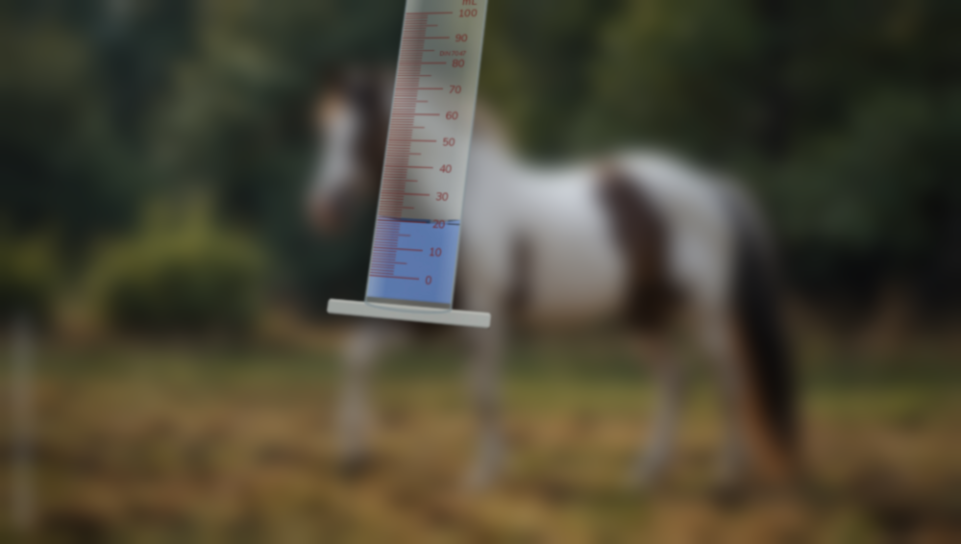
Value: 20mL
